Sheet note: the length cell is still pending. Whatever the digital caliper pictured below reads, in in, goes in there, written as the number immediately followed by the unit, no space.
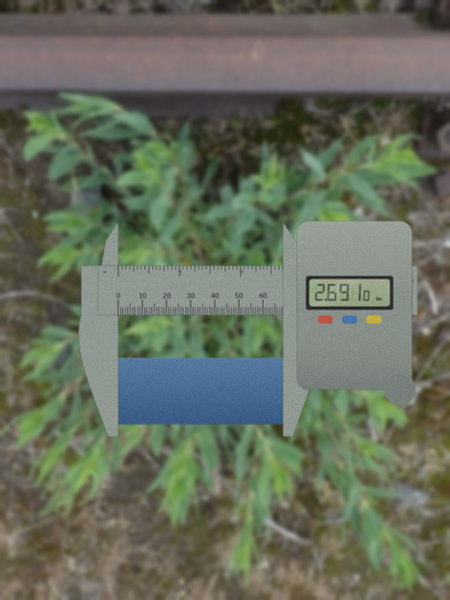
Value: 2.6910in
